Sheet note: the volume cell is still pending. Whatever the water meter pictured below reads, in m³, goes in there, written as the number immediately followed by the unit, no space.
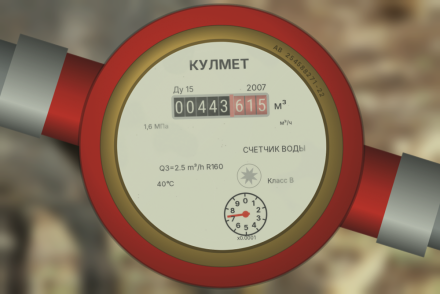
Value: 443.6157m³
